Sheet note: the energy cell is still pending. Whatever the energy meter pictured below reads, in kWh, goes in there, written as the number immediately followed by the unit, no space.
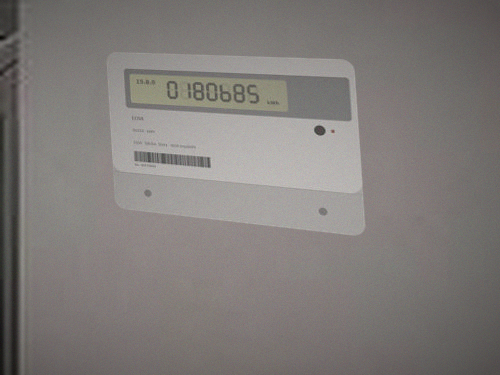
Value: 180685kWh
